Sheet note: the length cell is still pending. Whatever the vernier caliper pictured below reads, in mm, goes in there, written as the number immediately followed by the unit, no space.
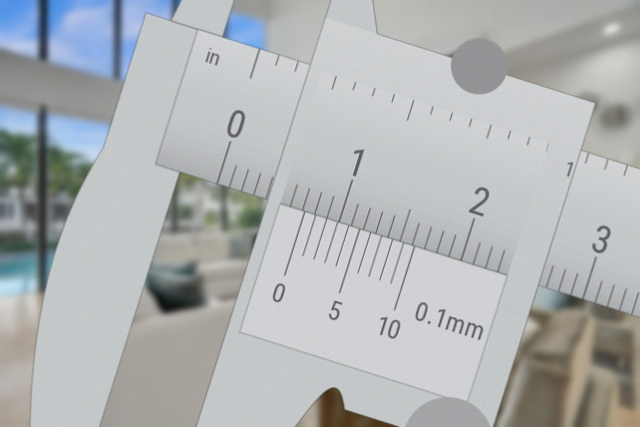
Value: 7.2mm
